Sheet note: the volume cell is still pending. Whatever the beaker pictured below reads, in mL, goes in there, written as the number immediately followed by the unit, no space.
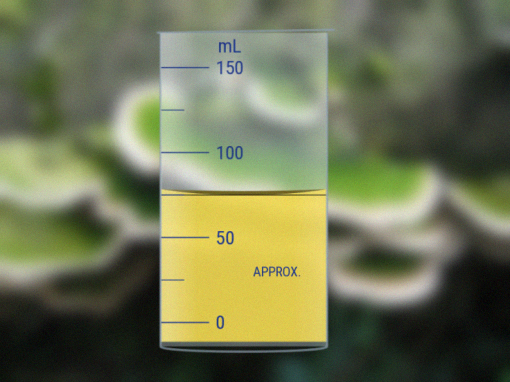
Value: 75mL
